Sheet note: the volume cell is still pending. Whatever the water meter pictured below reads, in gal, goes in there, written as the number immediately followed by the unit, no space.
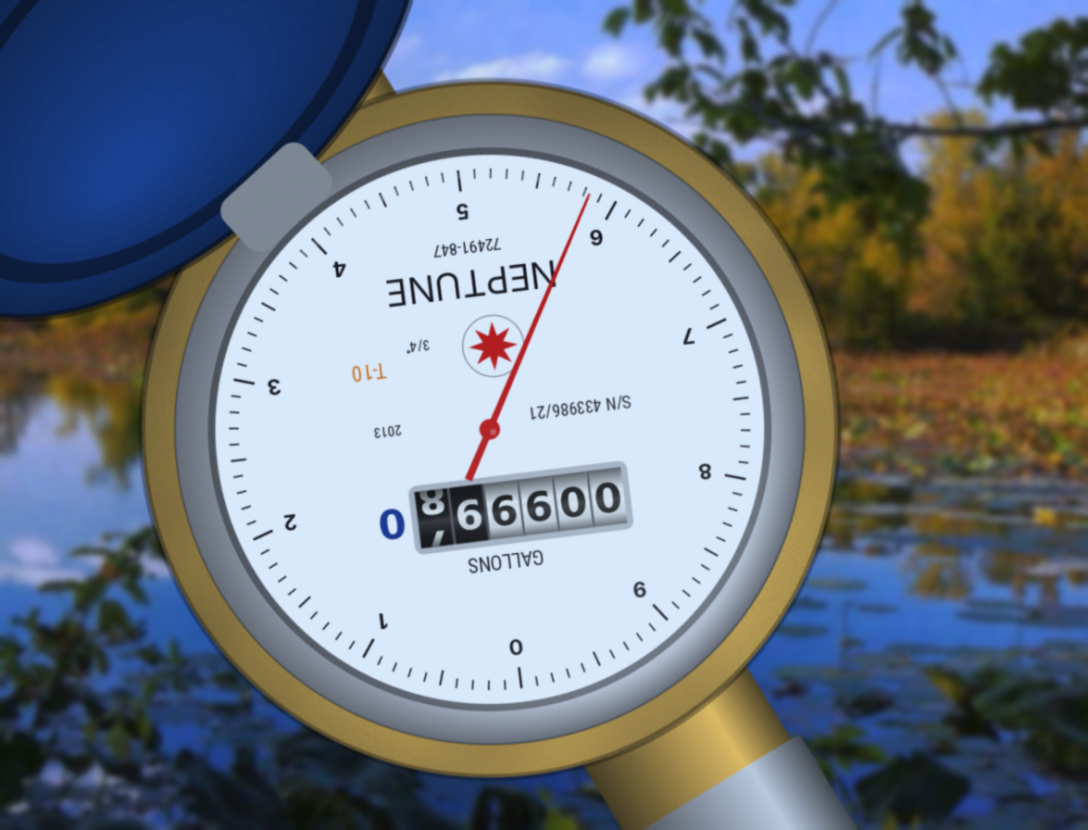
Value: 99975.8gal
